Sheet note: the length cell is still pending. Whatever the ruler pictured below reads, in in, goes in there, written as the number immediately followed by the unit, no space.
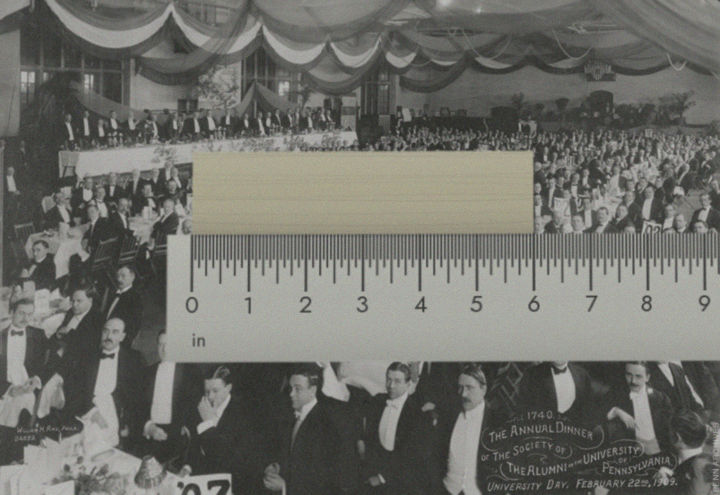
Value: 6in
